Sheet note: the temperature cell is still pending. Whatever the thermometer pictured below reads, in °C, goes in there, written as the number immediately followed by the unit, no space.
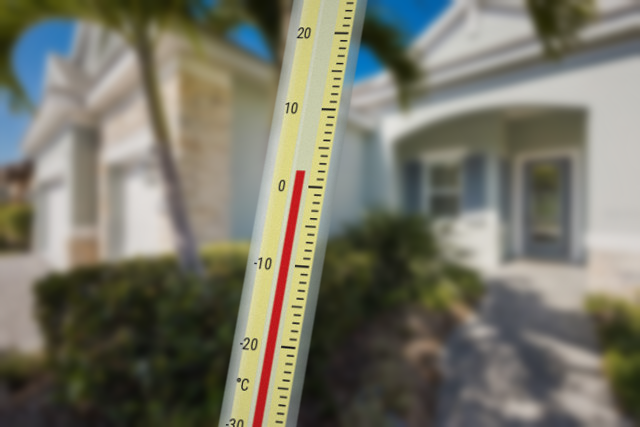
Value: 2°C
